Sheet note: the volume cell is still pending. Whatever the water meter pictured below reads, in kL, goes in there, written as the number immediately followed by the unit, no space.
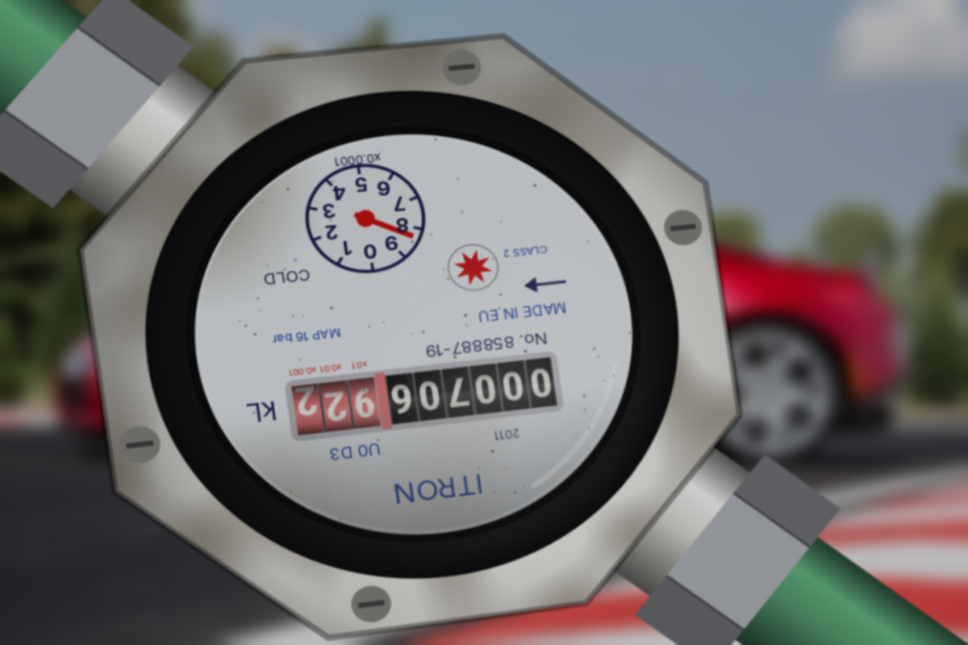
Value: 706.9218kL
